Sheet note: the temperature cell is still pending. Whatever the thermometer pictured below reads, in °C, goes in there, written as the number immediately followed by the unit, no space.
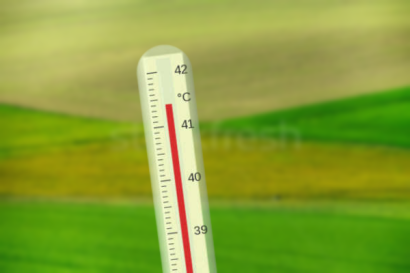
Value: 41.4°C
